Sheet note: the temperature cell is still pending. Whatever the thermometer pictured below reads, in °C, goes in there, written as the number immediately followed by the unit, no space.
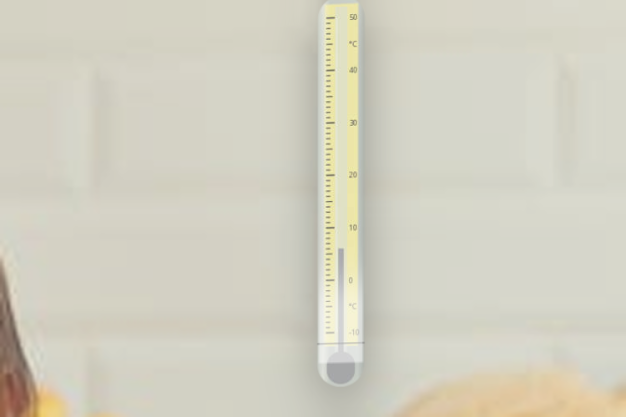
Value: 6°C
